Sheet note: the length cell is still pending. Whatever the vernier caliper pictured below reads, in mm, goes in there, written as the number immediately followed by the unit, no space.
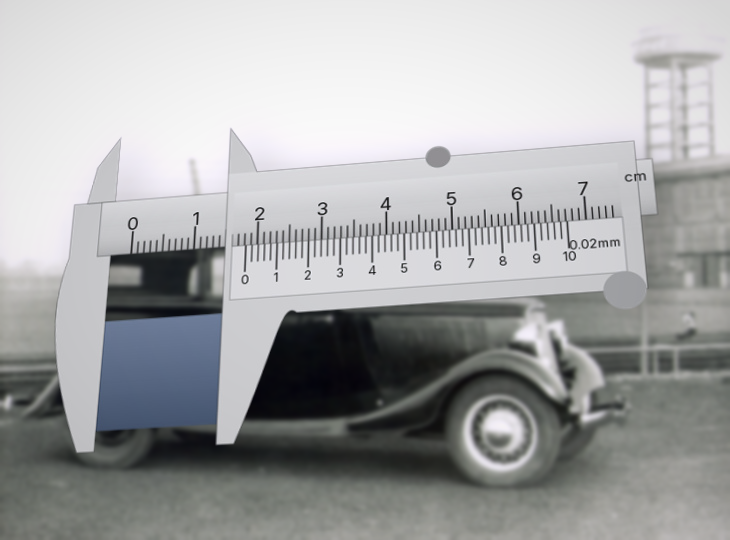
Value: 18.2mm
